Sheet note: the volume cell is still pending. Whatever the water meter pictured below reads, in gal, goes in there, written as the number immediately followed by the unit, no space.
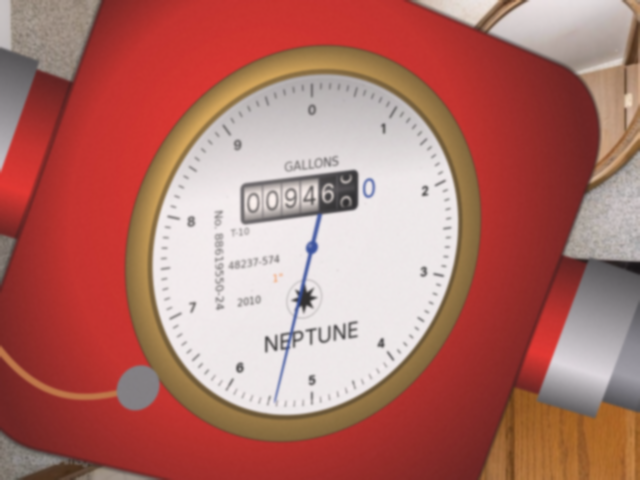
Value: 94685.4gal
